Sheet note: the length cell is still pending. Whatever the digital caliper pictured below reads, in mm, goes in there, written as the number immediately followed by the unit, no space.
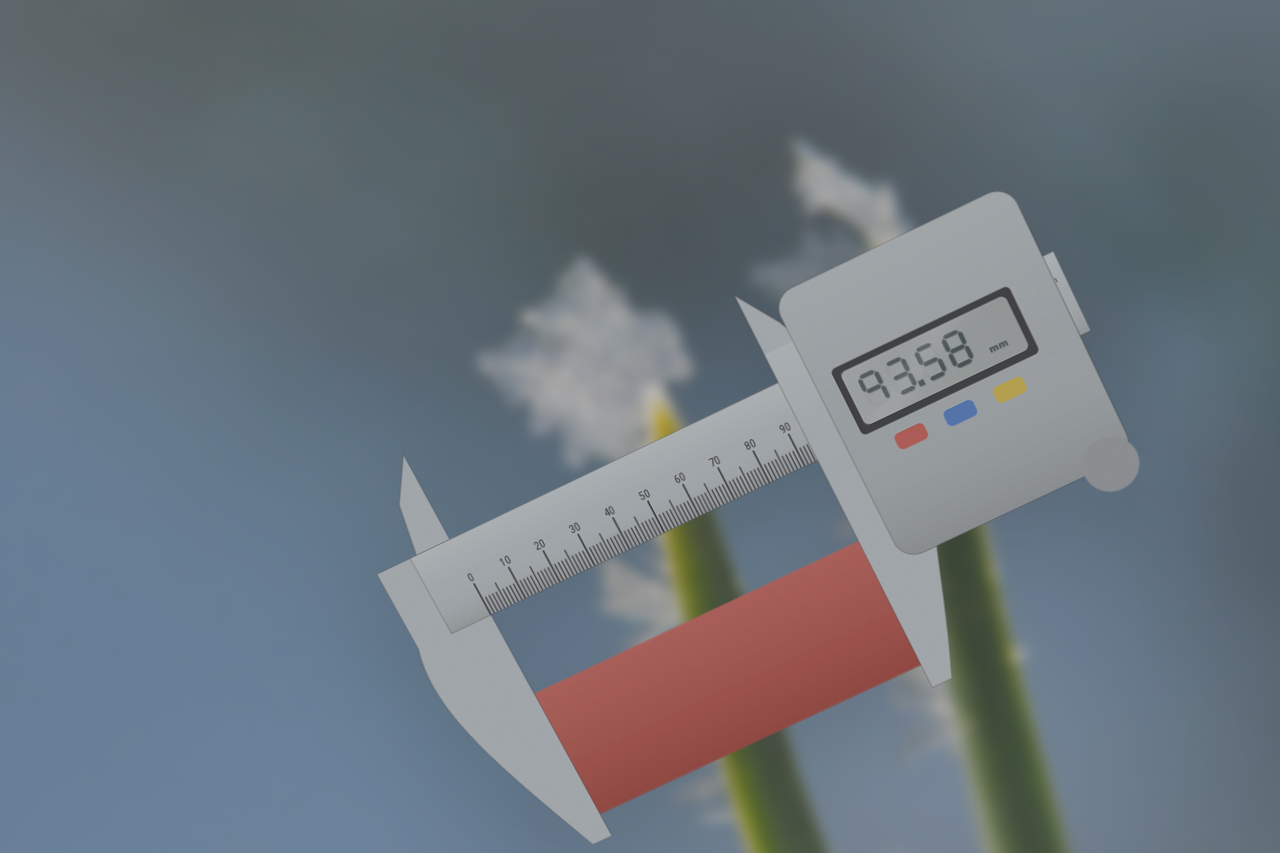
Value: 93.58mm
